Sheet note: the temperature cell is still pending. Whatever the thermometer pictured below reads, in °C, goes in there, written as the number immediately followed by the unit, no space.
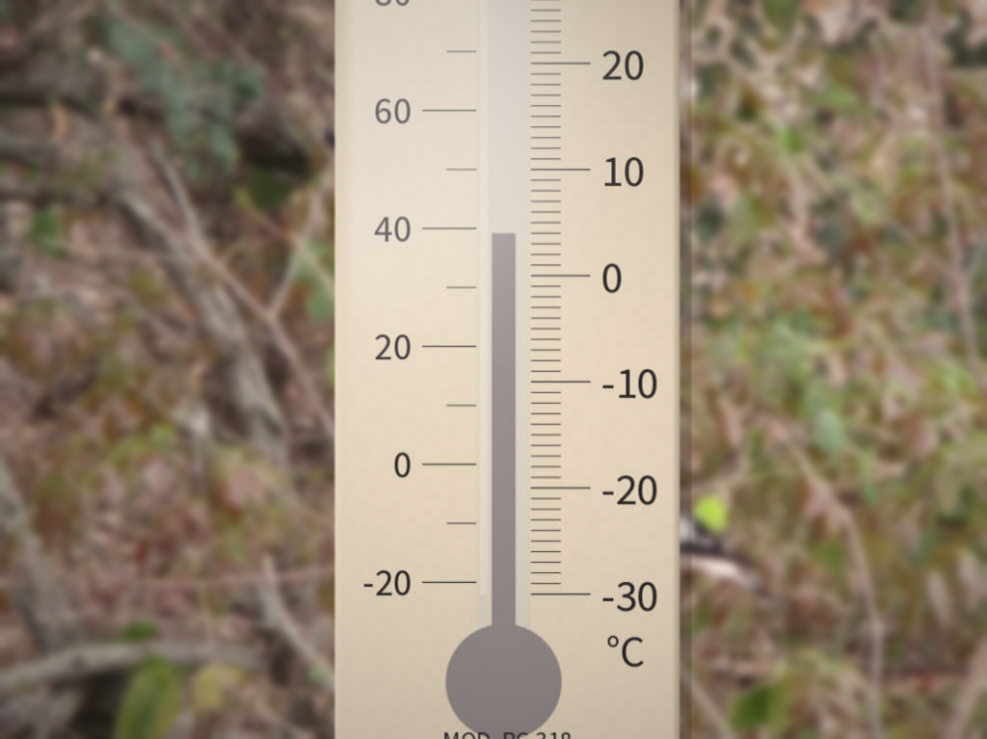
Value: 4°C
